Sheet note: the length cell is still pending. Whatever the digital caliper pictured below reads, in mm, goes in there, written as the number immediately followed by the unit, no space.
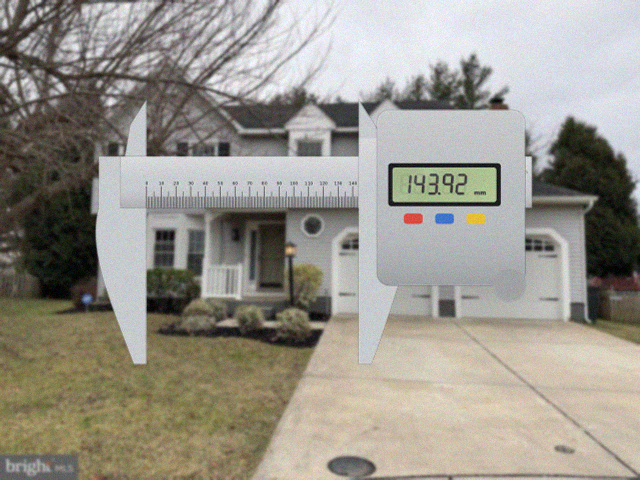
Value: 143.92mm
